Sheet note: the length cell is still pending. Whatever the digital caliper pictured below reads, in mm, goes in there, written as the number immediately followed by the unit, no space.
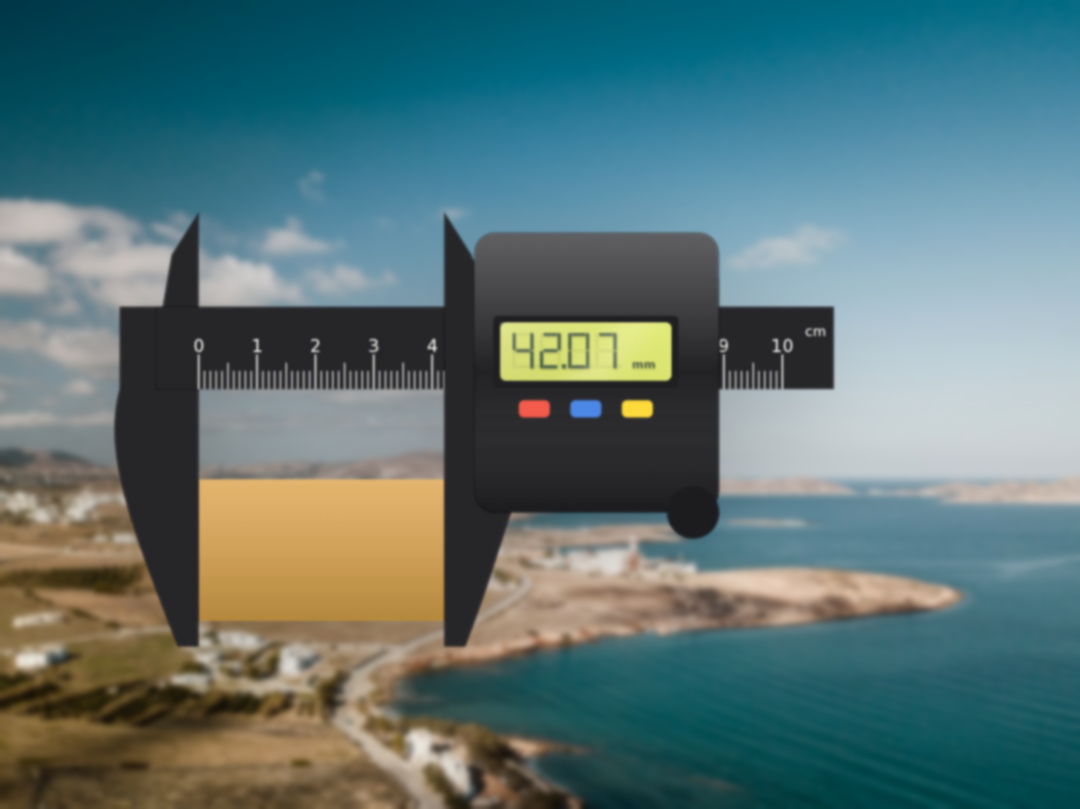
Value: 42.07mm
